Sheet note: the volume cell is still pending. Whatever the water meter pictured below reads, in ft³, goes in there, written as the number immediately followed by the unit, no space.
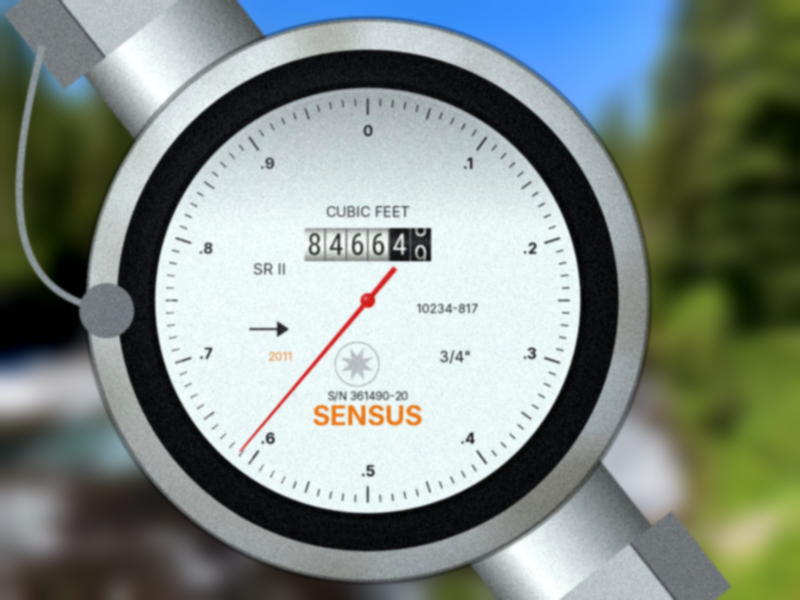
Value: 846648.61ft³
